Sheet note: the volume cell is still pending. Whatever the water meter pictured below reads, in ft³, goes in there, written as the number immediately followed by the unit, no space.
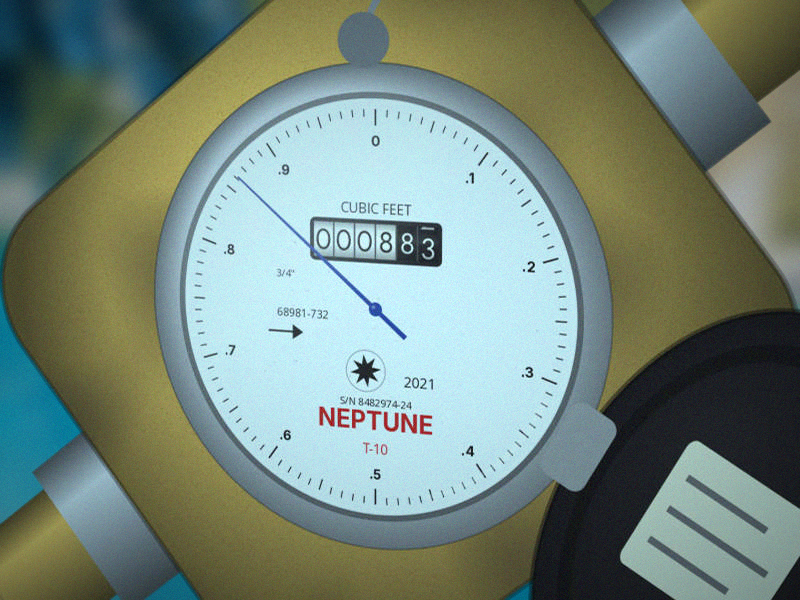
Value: 882.86ft³
